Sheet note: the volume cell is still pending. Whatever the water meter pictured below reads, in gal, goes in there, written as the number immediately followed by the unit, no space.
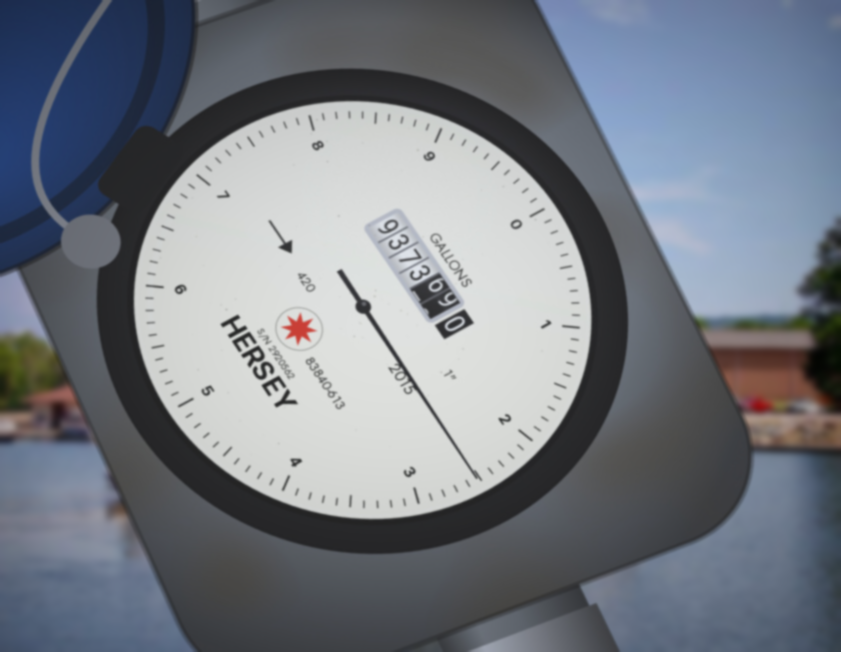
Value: 9373692.5gal
